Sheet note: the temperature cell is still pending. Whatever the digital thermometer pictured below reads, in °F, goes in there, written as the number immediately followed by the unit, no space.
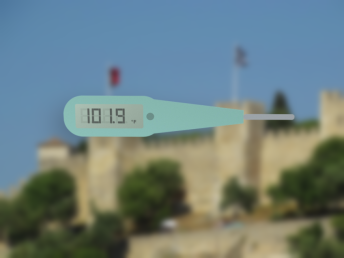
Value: 101.9°F
